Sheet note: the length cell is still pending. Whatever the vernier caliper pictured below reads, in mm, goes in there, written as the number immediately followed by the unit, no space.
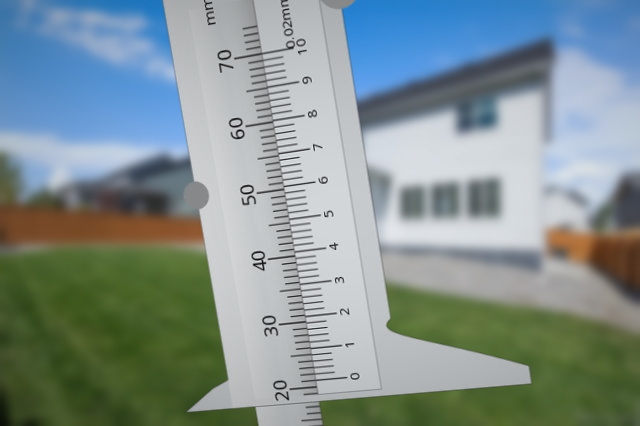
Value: 21.0mm
